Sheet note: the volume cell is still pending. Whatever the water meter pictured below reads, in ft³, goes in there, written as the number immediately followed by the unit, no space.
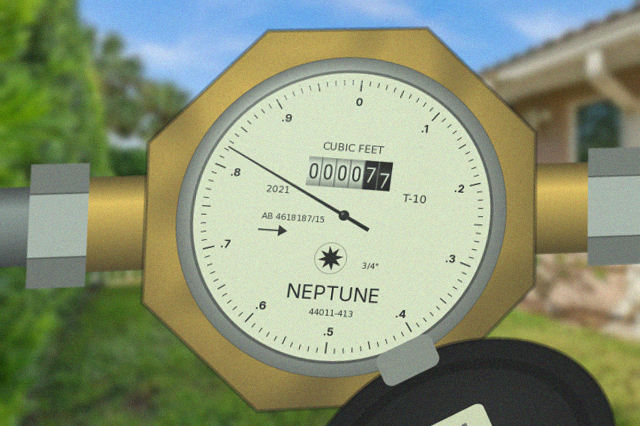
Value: 76.82ft³
